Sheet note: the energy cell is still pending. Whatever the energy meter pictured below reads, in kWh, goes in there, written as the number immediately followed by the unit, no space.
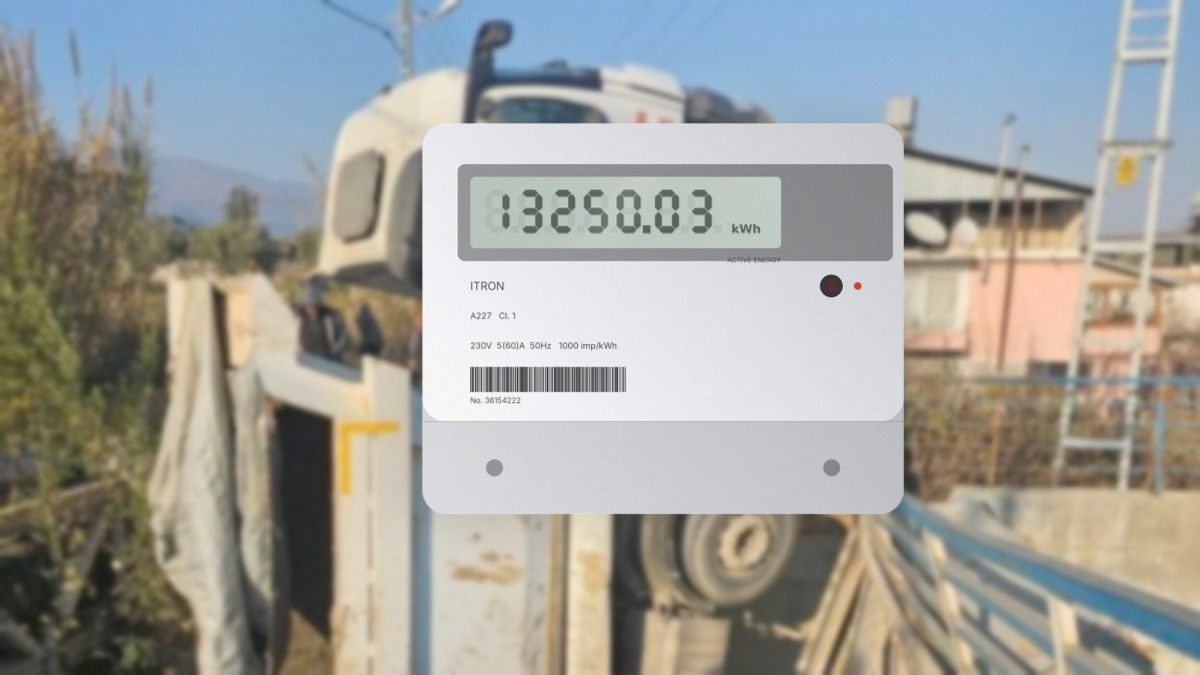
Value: 13250.03kWh
